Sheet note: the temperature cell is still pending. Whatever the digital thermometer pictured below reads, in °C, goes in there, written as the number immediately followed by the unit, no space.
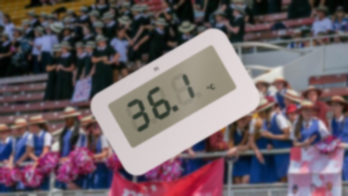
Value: 36.1°C
